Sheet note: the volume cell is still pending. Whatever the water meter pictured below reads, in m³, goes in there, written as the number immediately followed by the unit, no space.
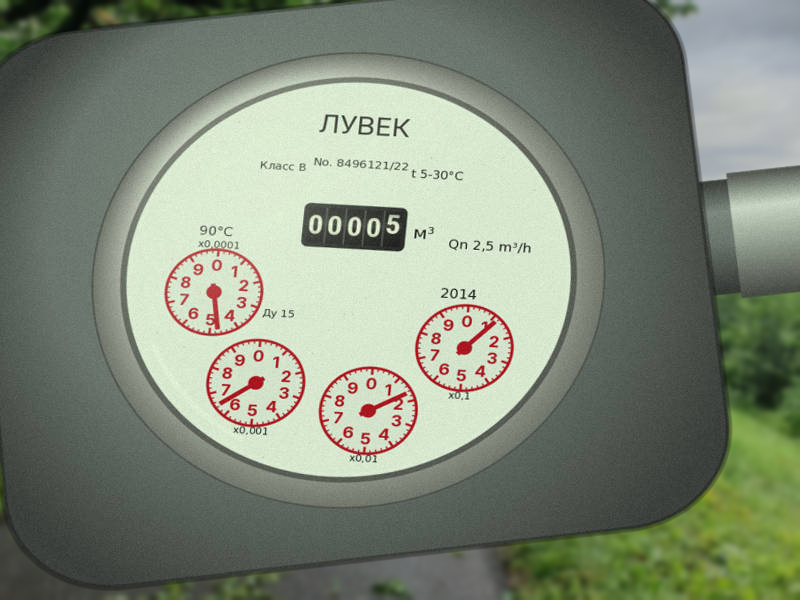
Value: 5.1164m³
